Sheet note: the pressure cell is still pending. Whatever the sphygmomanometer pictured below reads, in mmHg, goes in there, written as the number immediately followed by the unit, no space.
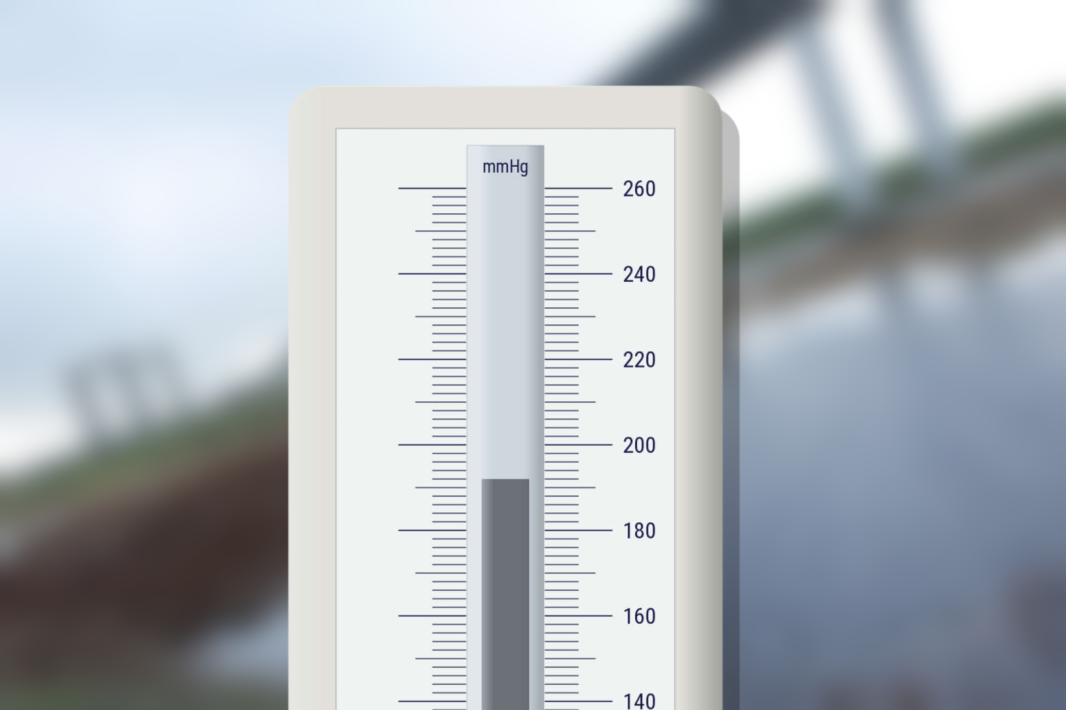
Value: 192mmHg
